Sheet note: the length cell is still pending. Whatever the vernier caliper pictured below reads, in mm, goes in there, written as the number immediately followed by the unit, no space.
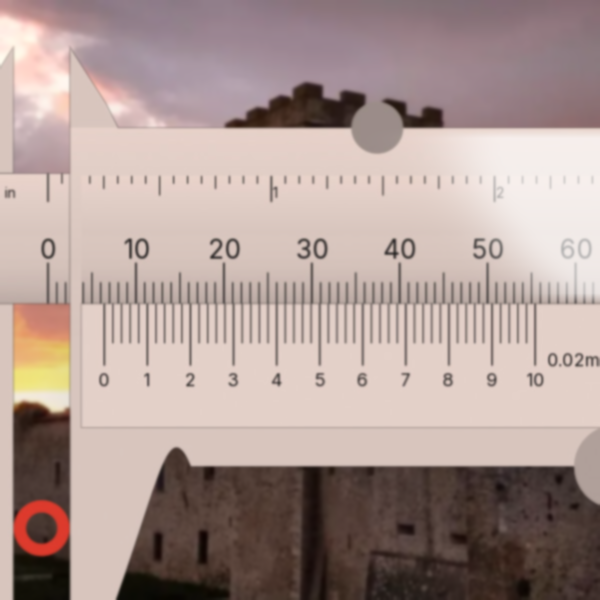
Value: 6.4mm
